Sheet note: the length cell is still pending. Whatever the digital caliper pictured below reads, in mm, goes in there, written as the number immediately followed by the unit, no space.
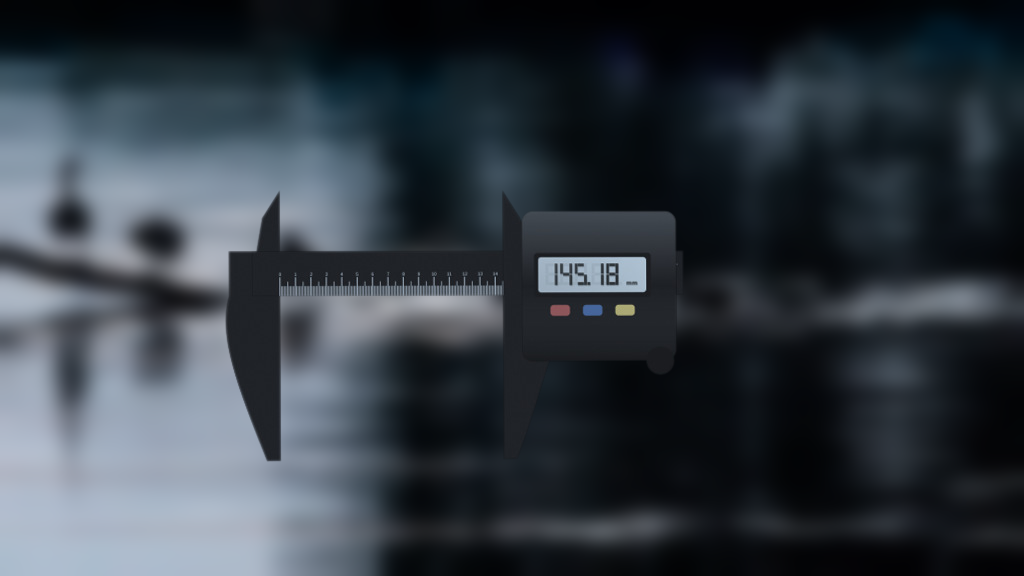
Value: 145.18mm
